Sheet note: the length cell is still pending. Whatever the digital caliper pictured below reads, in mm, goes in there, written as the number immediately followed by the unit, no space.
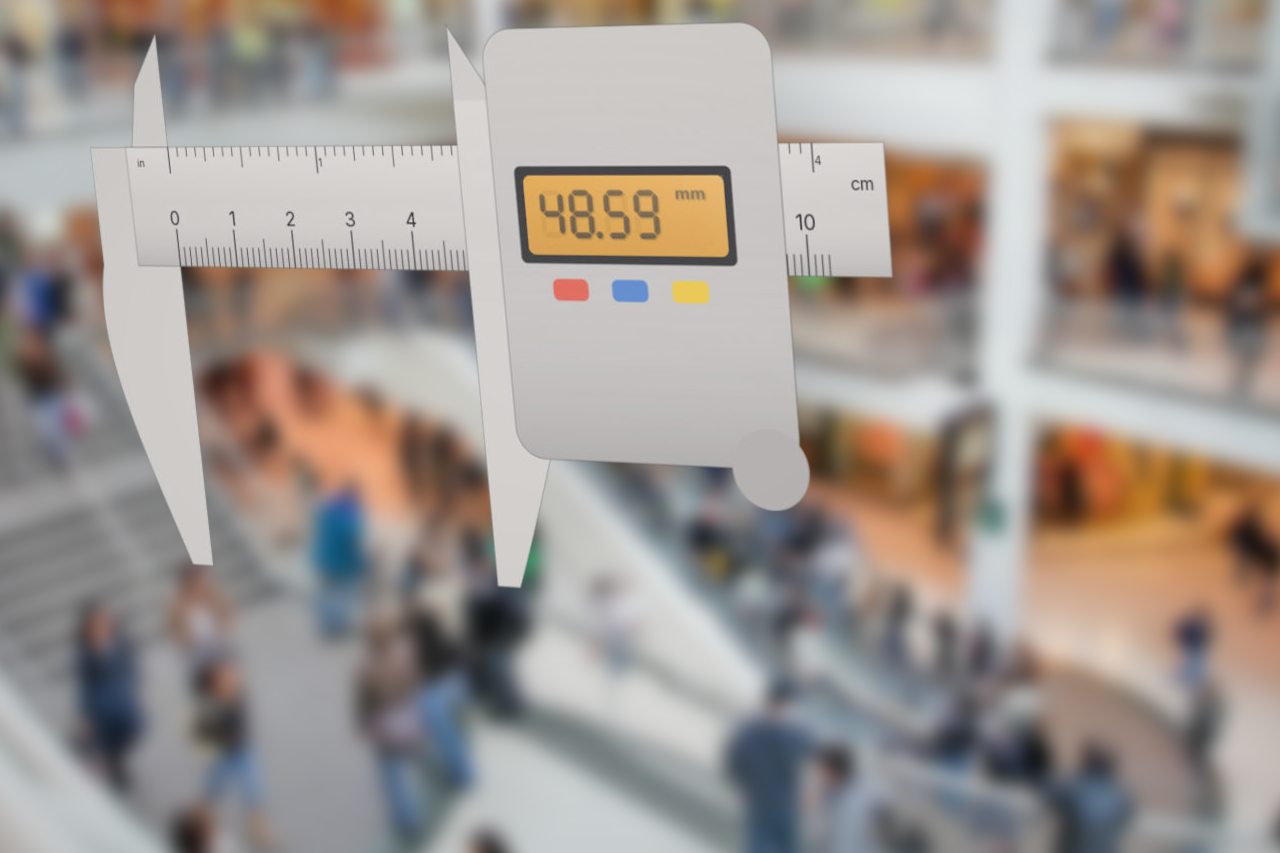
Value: 48.59mm
